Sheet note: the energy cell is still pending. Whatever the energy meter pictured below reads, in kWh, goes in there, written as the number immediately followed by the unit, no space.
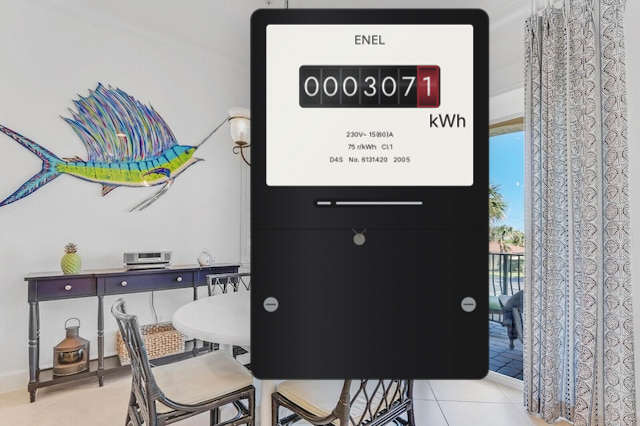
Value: 307.1kWh
